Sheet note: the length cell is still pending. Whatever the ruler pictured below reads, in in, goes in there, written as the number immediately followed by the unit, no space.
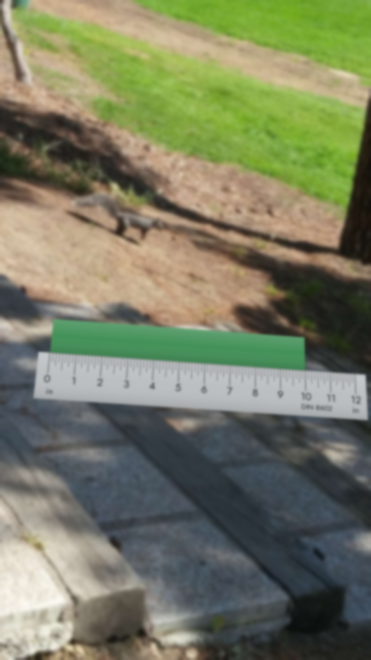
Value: 10in
